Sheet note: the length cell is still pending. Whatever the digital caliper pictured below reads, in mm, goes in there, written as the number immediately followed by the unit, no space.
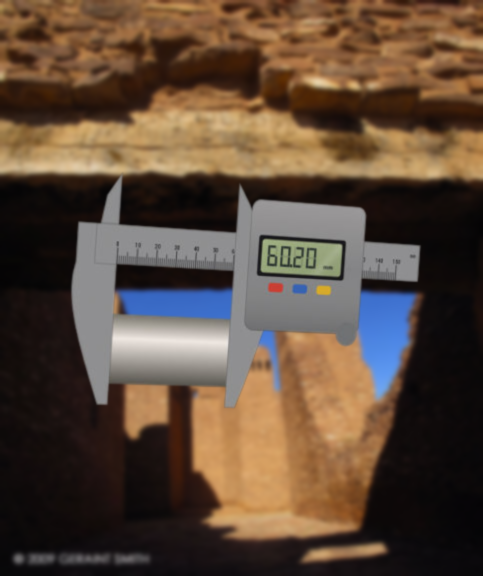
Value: 60.20mm
